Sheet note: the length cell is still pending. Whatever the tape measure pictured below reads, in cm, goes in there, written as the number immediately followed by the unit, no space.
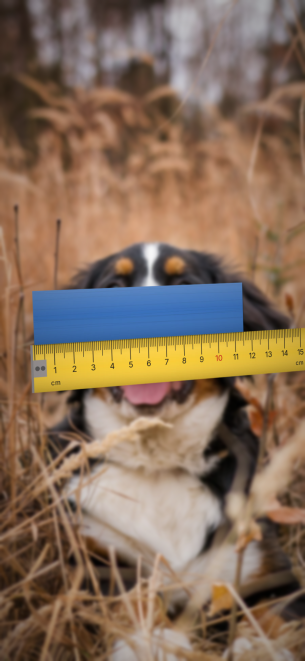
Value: 11.5cm
